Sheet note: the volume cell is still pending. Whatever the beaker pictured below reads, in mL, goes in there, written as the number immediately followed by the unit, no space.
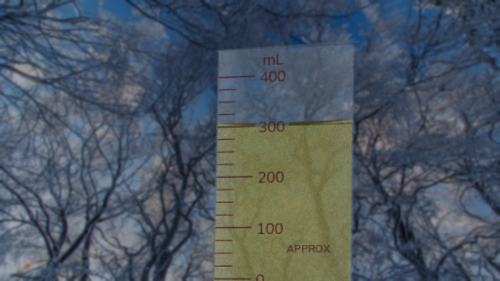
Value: 300mL
